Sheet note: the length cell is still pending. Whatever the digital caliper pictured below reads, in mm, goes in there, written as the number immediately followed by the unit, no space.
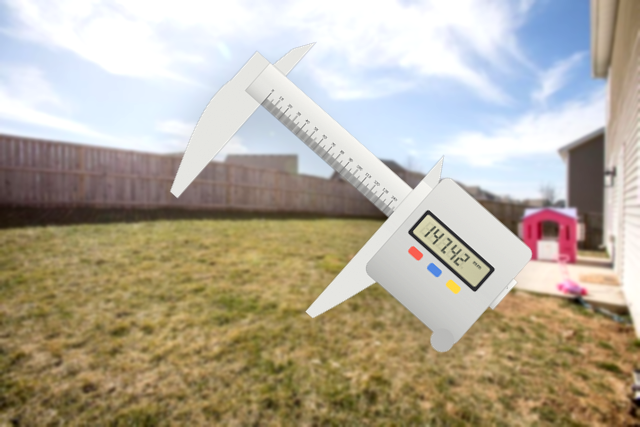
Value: 147.42mm
